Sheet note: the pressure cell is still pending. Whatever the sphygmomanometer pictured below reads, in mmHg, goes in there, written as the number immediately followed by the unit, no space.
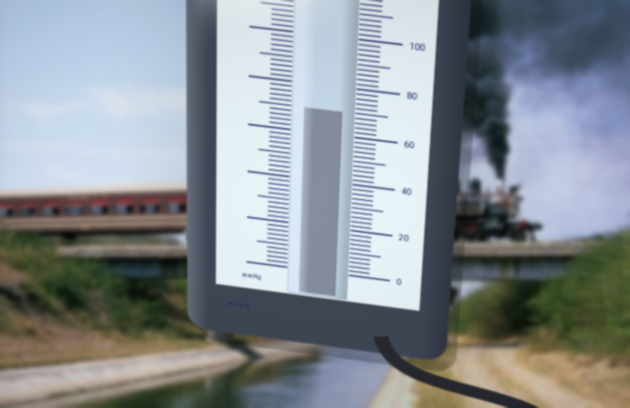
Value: 70mmHg
